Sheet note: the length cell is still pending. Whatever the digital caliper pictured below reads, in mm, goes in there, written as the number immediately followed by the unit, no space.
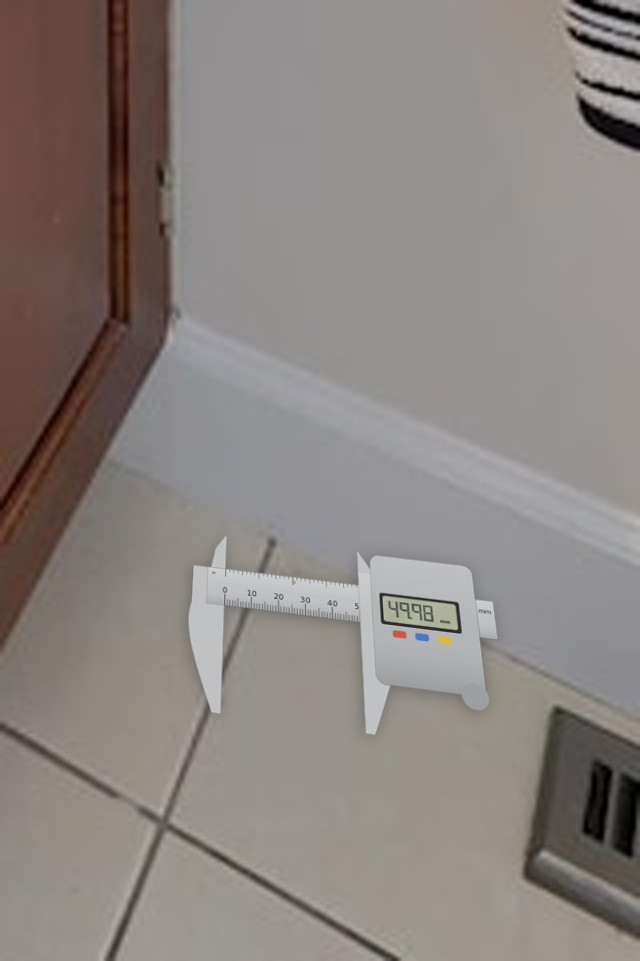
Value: 49.98mm
